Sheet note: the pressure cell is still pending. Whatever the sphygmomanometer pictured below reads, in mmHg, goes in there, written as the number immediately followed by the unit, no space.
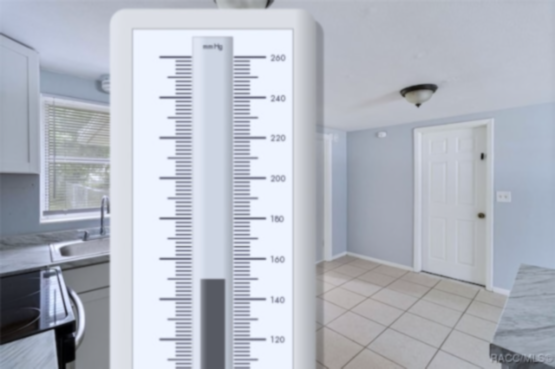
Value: 150mmHg
